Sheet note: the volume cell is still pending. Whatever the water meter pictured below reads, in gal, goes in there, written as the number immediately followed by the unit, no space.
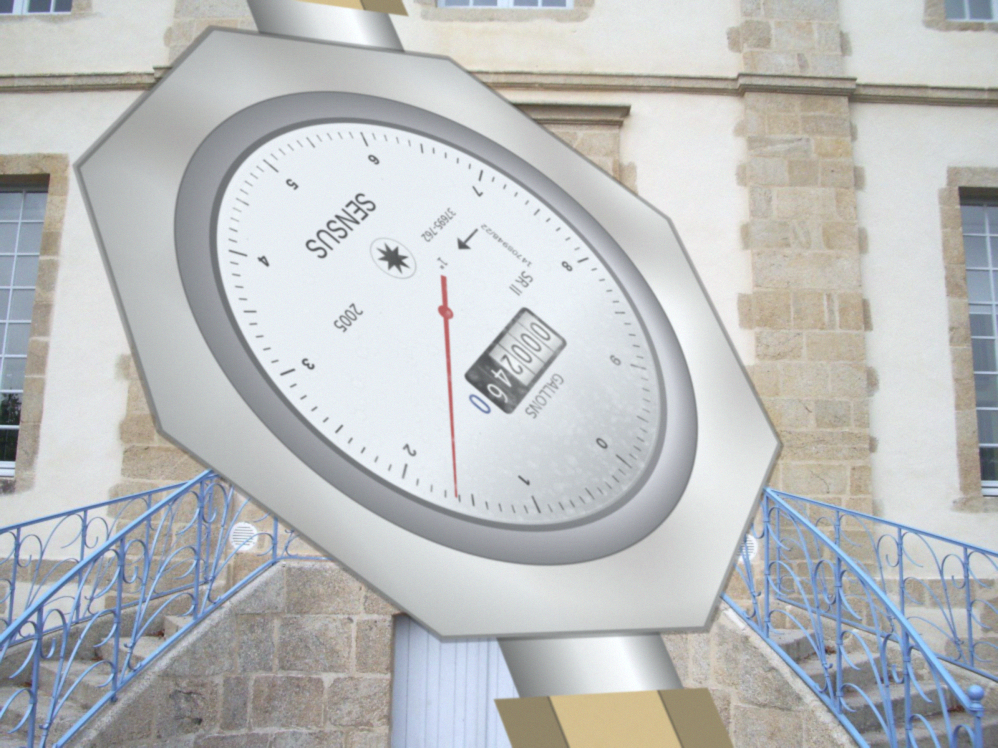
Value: 2461.6gal
